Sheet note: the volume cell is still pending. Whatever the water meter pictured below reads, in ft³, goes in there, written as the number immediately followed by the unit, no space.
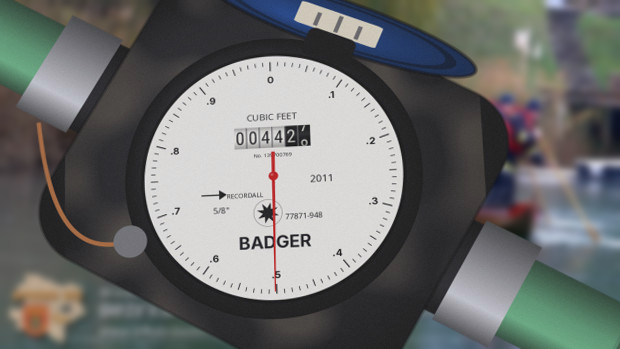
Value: 4427.50ft³
